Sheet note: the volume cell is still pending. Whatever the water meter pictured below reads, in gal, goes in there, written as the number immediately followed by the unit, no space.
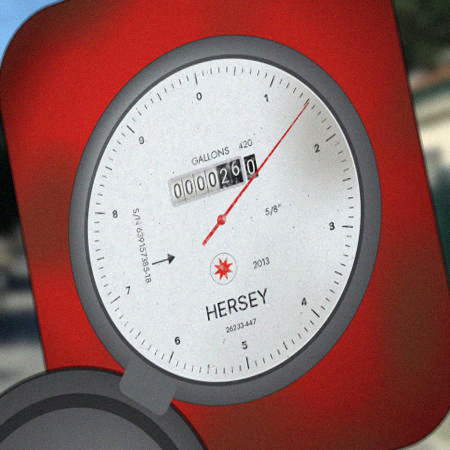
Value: 261.5gal
